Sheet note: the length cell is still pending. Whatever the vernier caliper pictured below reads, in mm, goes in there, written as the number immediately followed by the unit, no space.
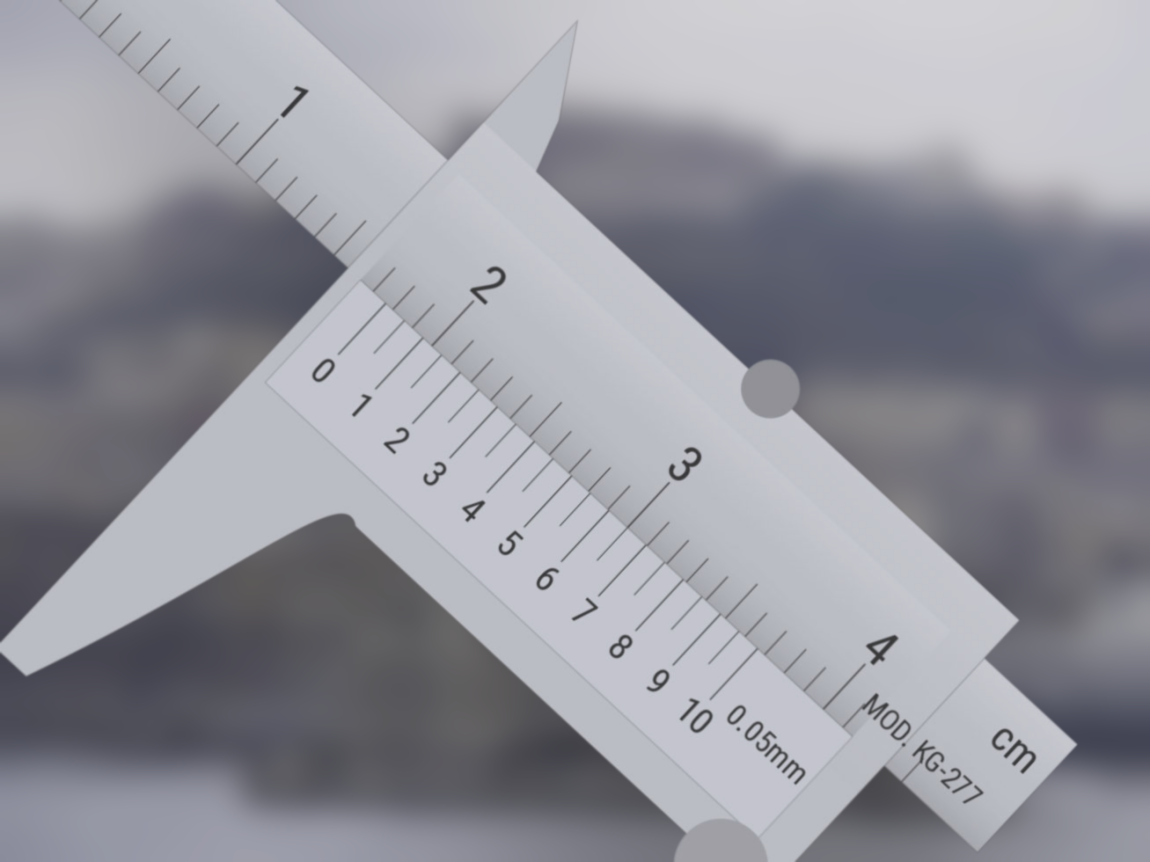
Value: 17.65mm
